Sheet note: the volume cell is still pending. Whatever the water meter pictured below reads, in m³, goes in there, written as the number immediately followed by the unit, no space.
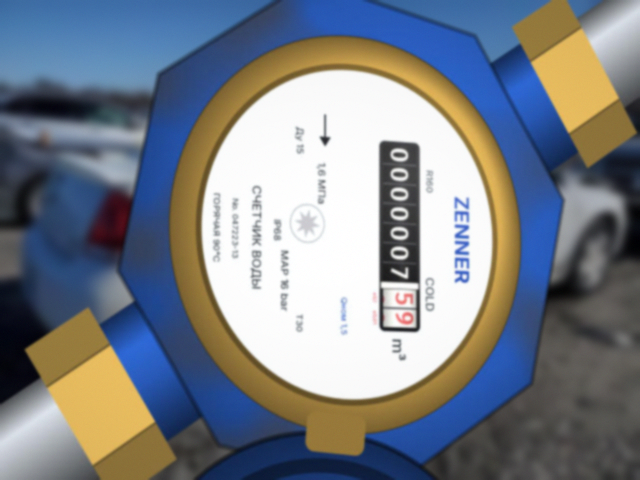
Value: 7.59m³
